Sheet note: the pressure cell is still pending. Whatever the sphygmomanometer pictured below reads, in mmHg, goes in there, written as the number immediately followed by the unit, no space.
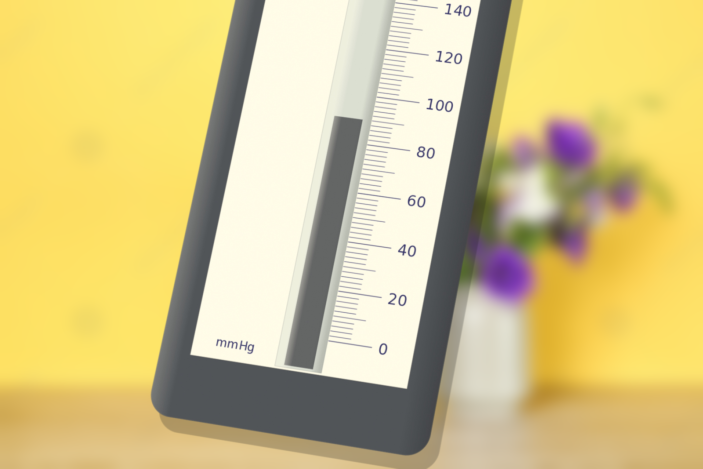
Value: 90mmHg
